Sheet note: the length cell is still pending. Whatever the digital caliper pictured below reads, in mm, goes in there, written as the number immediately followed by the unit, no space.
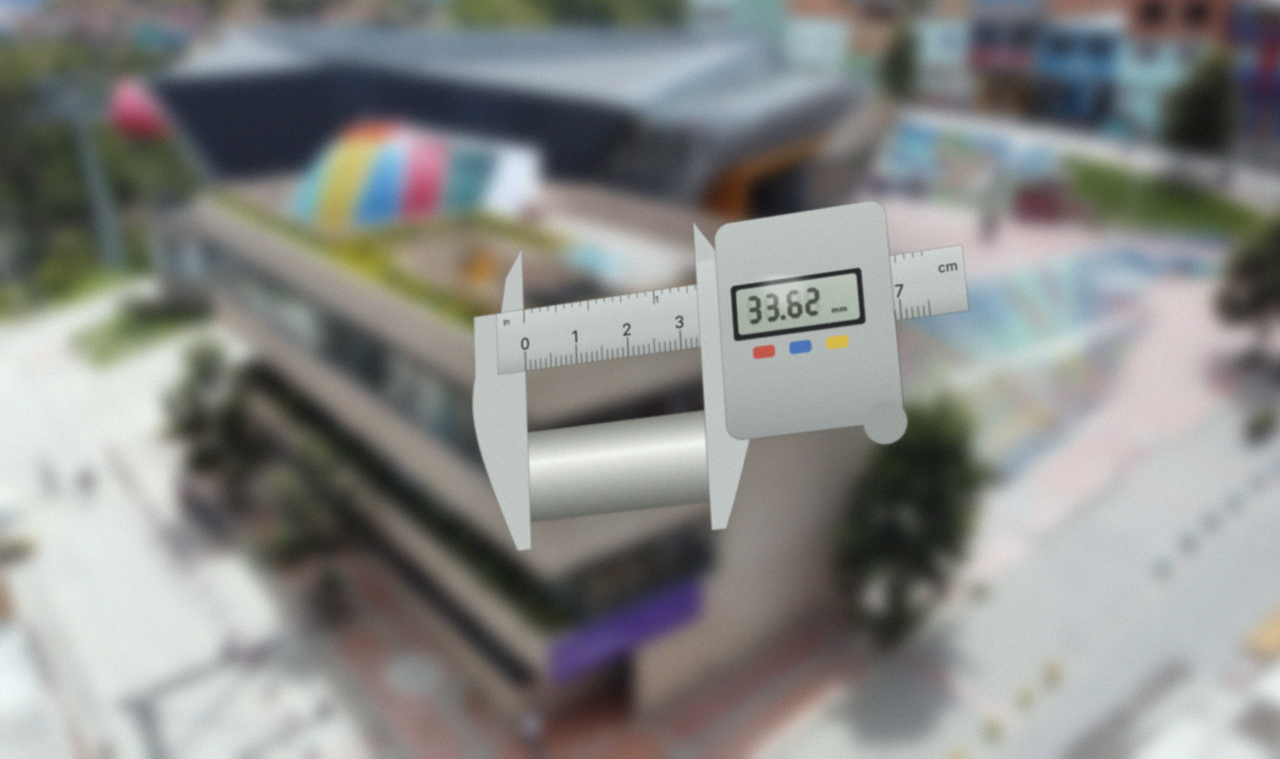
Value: 33.62mm
